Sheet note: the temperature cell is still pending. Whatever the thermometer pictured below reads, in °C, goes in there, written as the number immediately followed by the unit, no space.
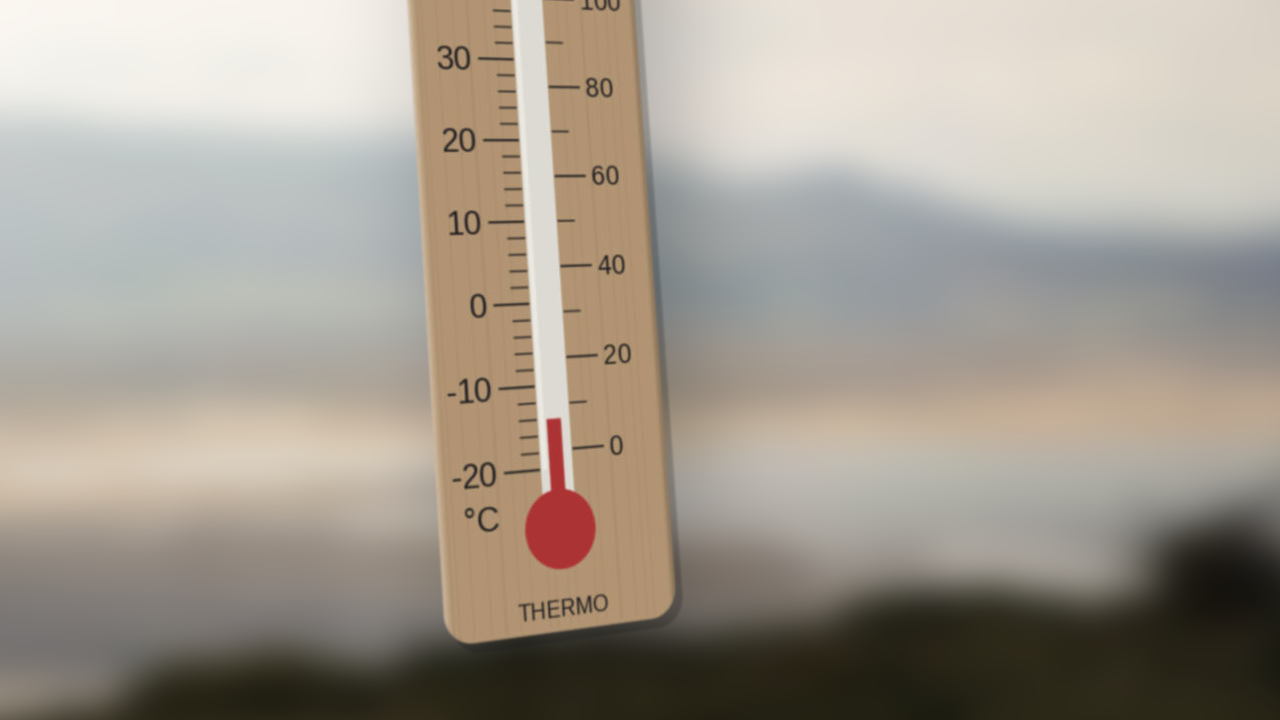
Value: -14°C
